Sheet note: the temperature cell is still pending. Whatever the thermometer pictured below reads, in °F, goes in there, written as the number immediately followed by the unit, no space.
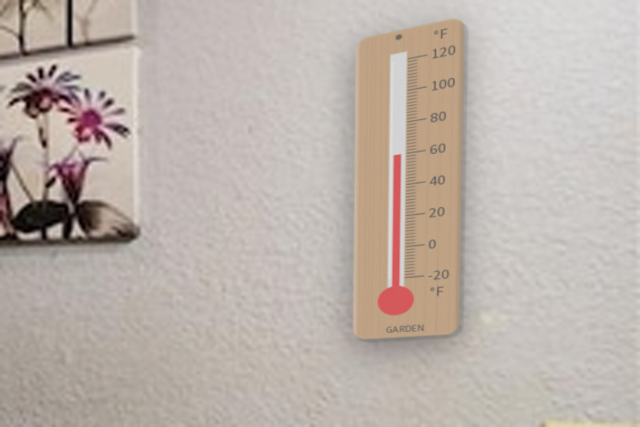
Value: 60°F
